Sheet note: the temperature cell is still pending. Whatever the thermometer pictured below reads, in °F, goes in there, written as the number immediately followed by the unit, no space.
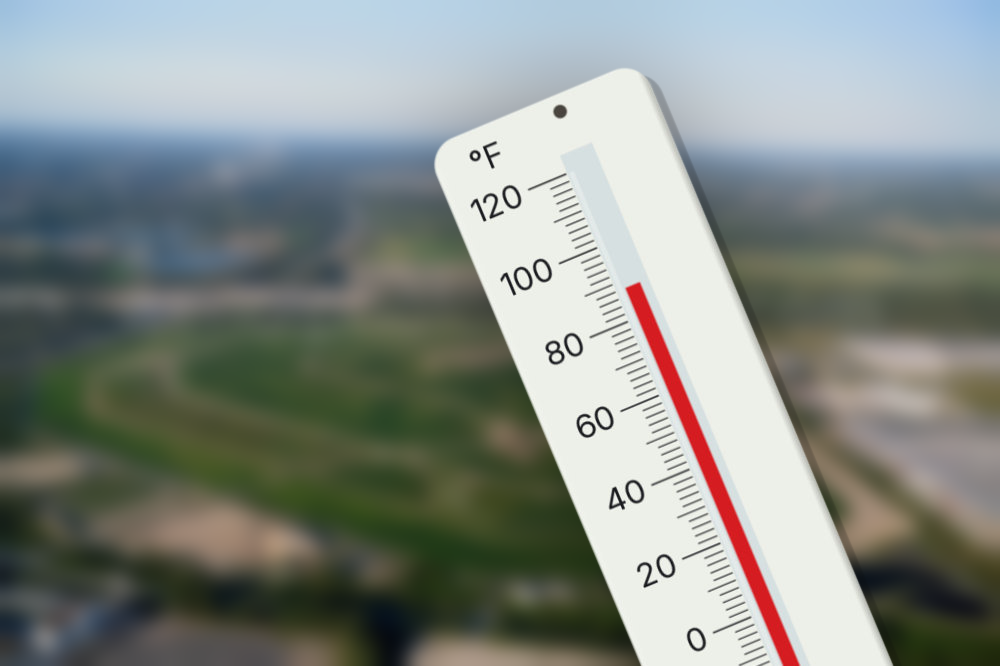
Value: 88°F
